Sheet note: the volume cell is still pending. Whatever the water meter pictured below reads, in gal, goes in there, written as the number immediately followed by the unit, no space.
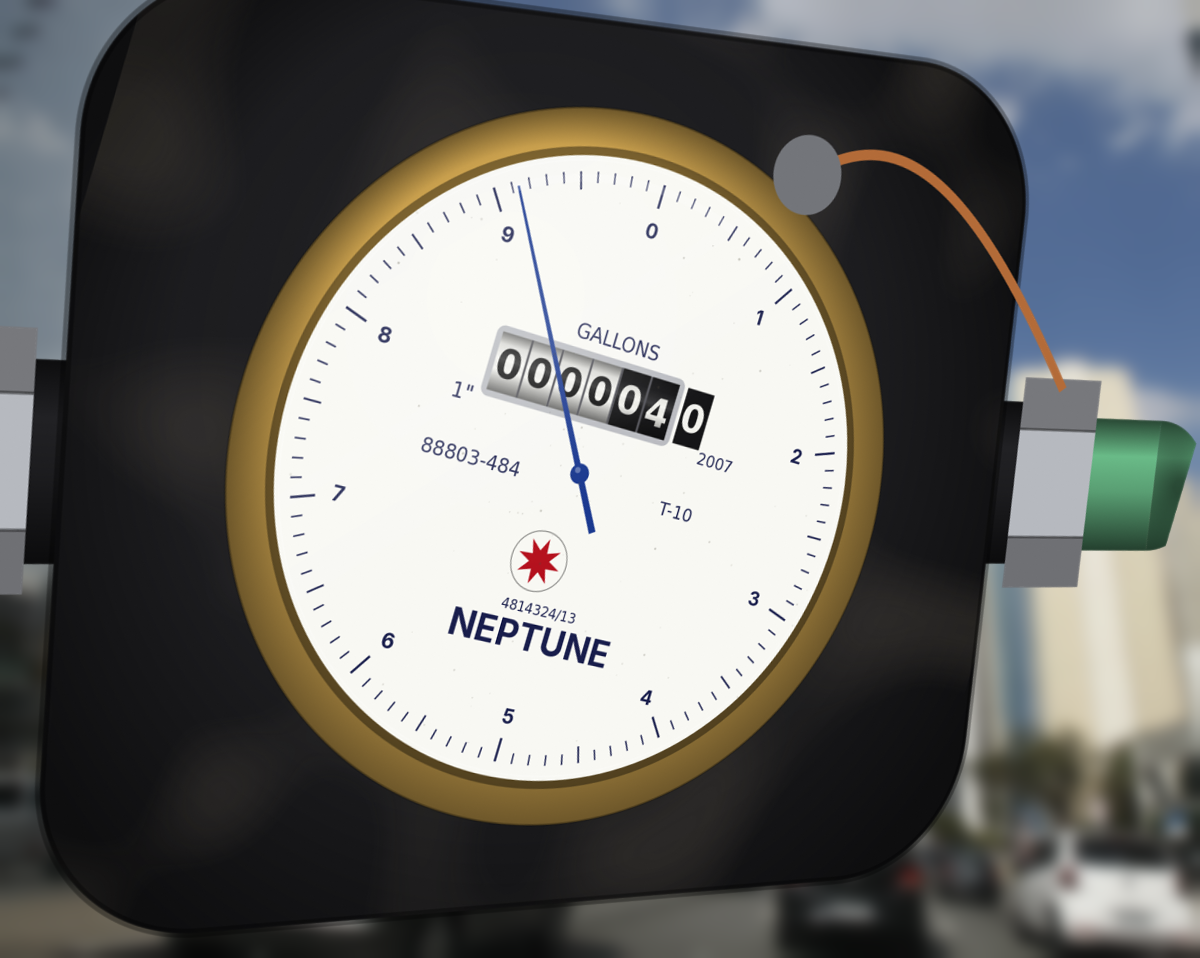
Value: 39.1gal
